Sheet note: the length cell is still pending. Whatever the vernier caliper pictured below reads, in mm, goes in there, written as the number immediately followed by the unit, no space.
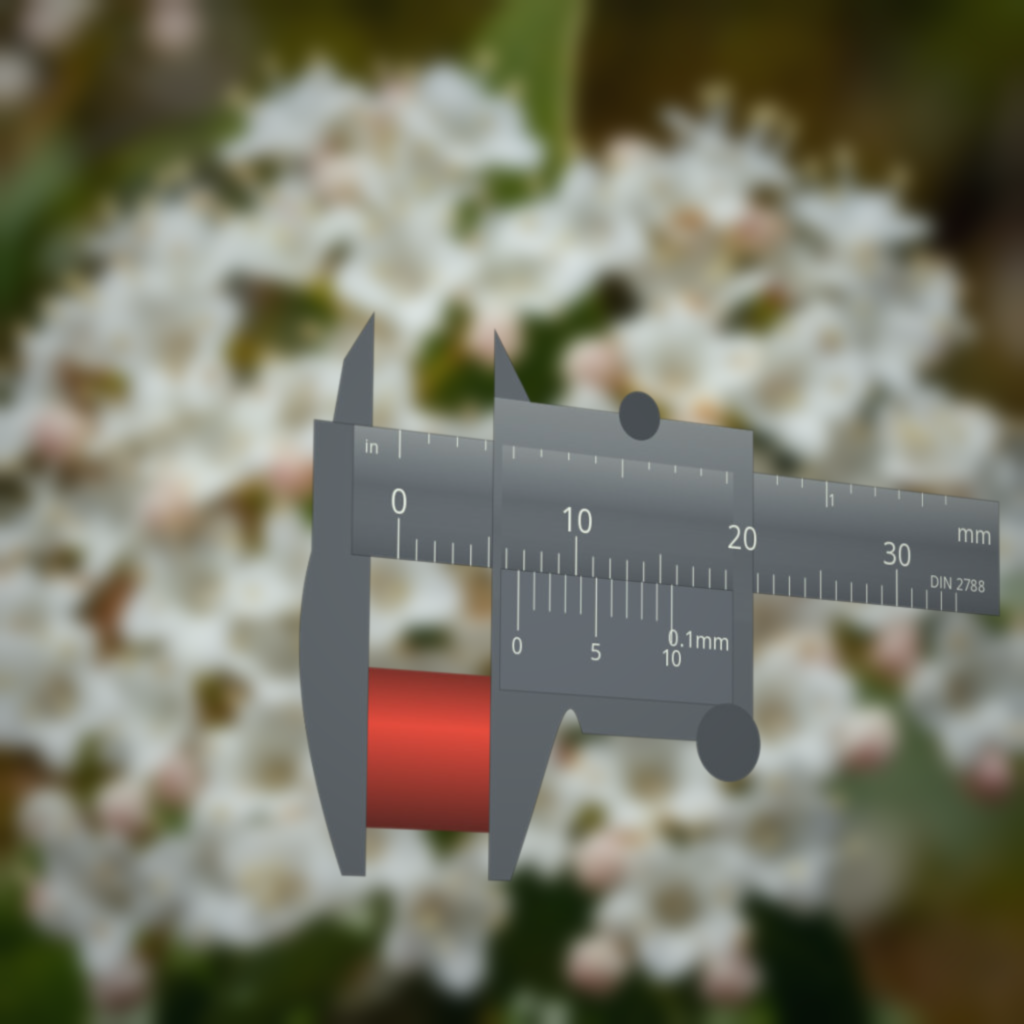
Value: 6.7mm
